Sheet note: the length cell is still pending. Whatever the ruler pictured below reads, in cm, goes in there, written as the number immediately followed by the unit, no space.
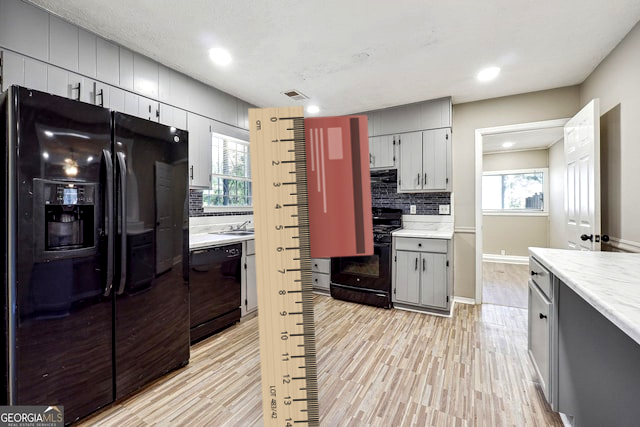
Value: 6.5cm
